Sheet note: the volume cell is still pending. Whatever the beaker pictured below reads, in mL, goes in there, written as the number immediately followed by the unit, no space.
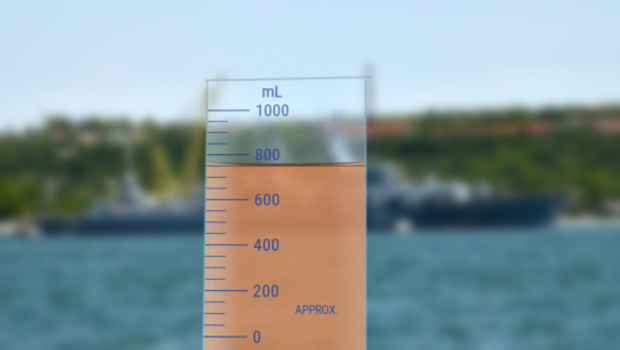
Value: 750mL
